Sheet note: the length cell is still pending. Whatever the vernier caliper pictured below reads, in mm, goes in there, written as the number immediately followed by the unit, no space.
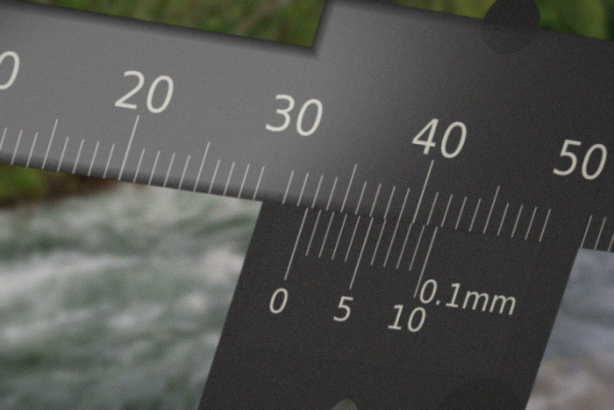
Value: 32.7mm
